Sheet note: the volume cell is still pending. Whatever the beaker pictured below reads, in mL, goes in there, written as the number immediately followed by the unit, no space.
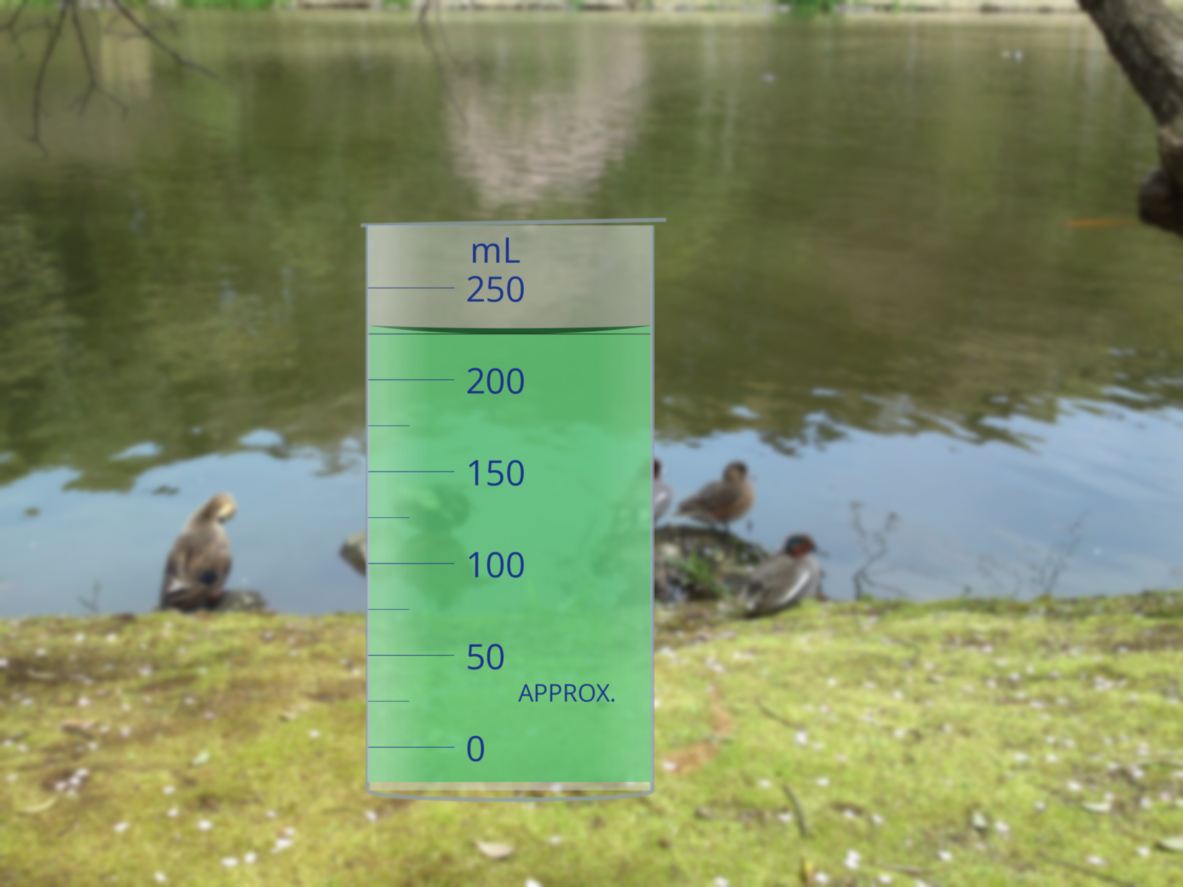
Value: 225mL
